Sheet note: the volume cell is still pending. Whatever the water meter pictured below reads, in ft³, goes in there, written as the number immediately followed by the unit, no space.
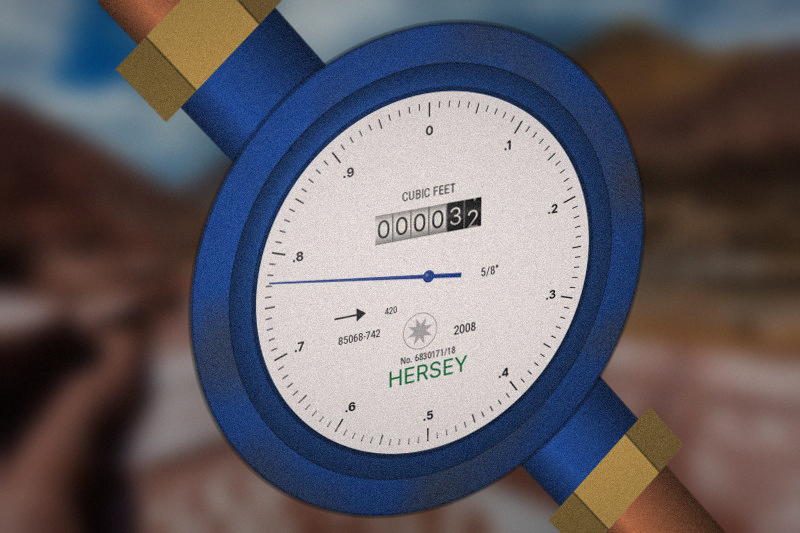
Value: 31.77ft³
